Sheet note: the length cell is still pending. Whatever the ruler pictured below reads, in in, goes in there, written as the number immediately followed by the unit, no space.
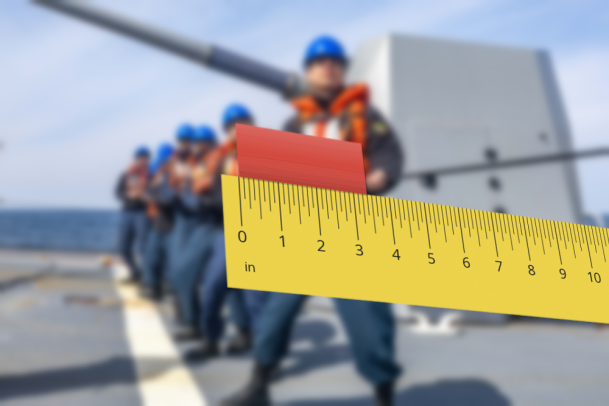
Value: 3.375in
